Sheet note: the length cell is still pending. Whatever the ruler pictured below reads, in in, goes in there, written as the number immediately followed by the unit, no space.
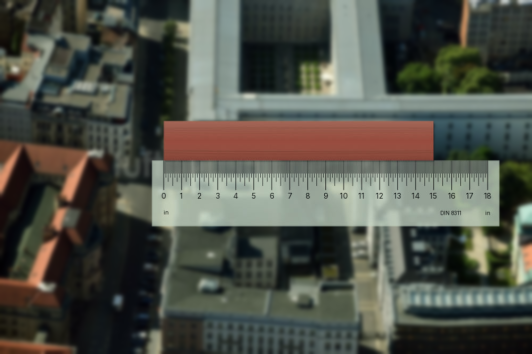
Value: 15in
